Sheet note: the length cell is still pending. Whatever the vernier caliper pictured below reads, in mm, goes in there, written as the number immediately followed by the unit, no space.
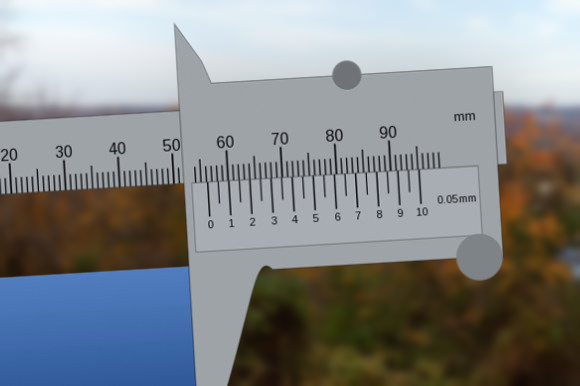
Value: 56.2mm
